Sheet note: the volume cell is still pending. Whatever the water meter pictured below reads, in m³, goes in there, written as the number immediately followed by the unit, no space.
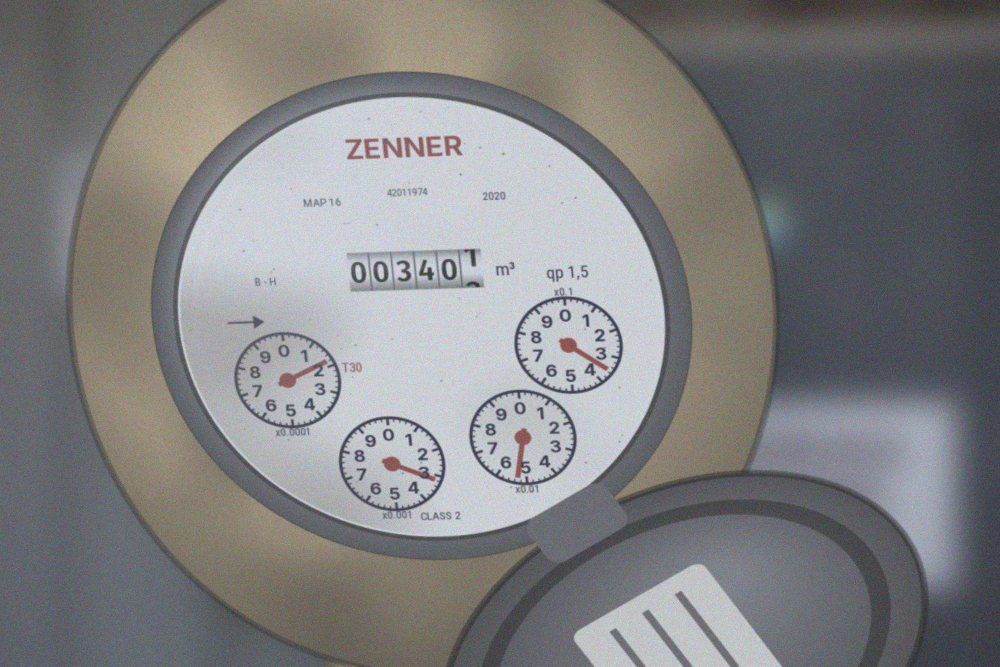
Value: 3401.3531m³
